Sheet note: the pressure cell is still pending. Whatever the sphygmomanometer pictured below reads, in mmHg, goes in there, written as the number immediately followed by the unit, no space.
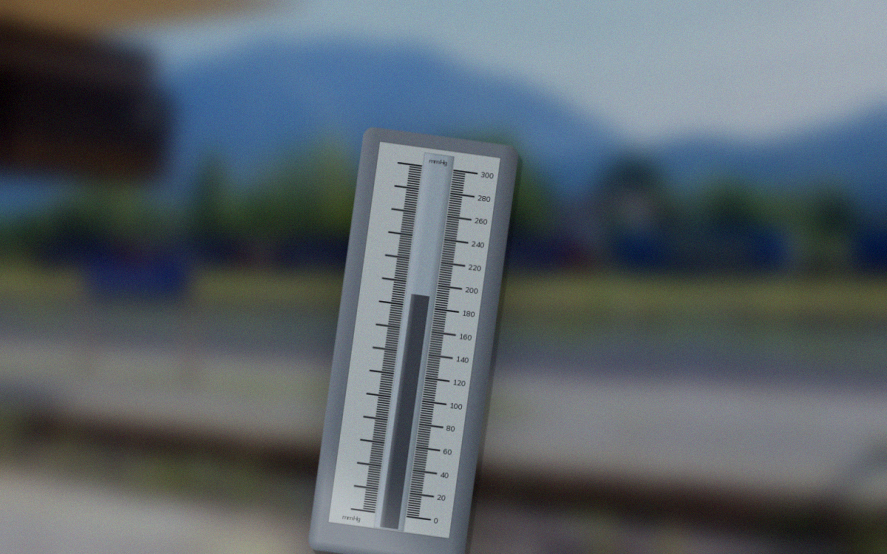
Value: 190mmHg
